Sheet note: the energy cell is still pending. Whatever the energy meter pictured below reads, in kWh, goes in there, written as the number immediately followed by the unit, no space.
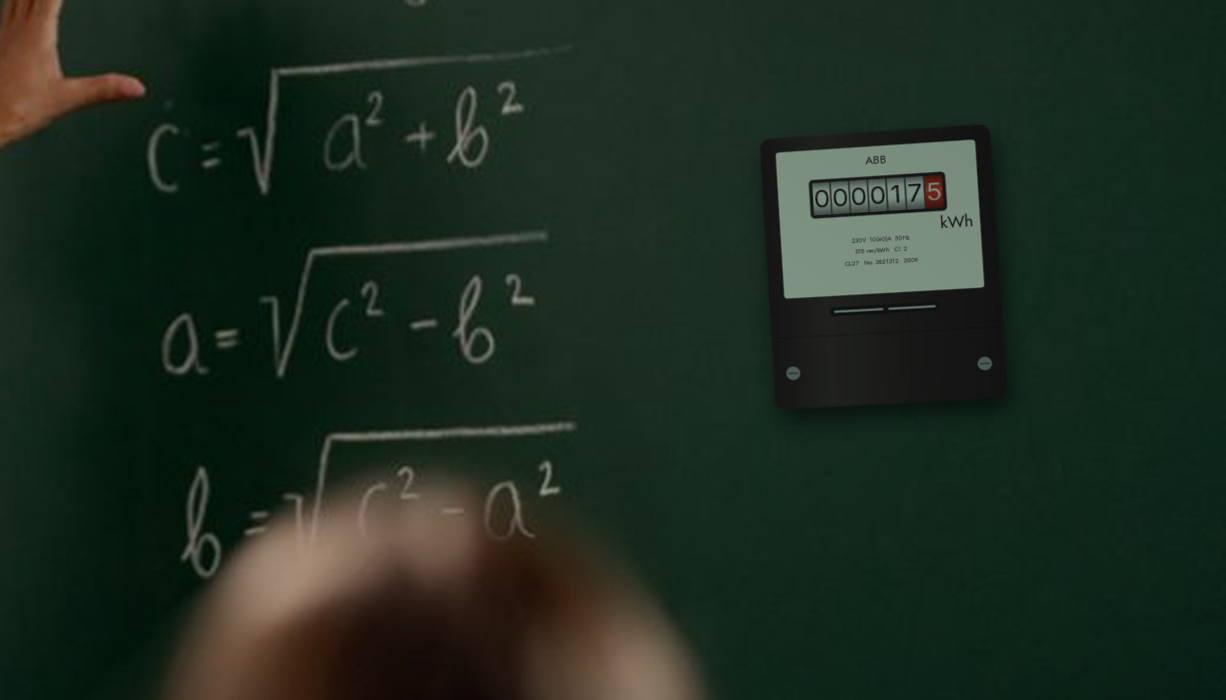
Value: 17.5kWh
